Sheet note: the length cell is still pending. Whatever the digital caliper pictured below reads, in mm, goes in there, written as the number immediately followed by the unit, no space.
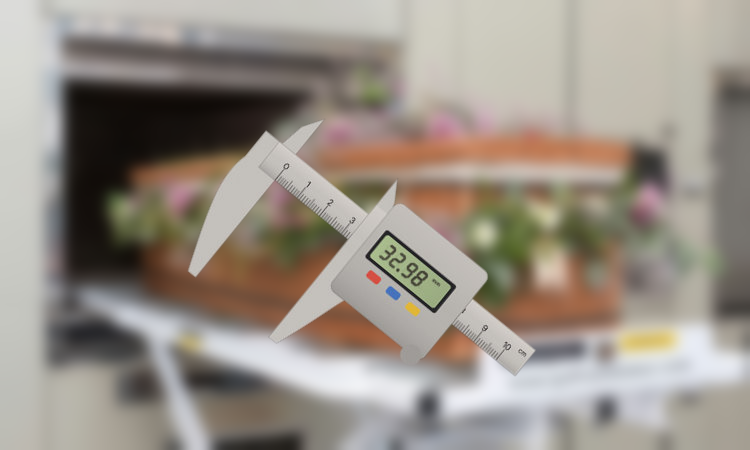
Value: 32.98mm
